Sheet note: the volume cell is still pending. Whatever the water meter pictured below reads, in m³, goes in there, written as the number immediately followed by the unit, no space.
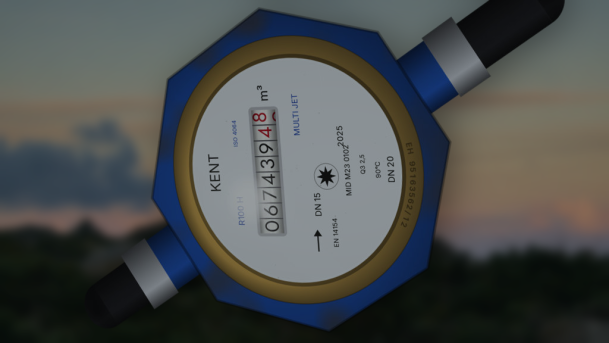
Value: 67439.48m³
